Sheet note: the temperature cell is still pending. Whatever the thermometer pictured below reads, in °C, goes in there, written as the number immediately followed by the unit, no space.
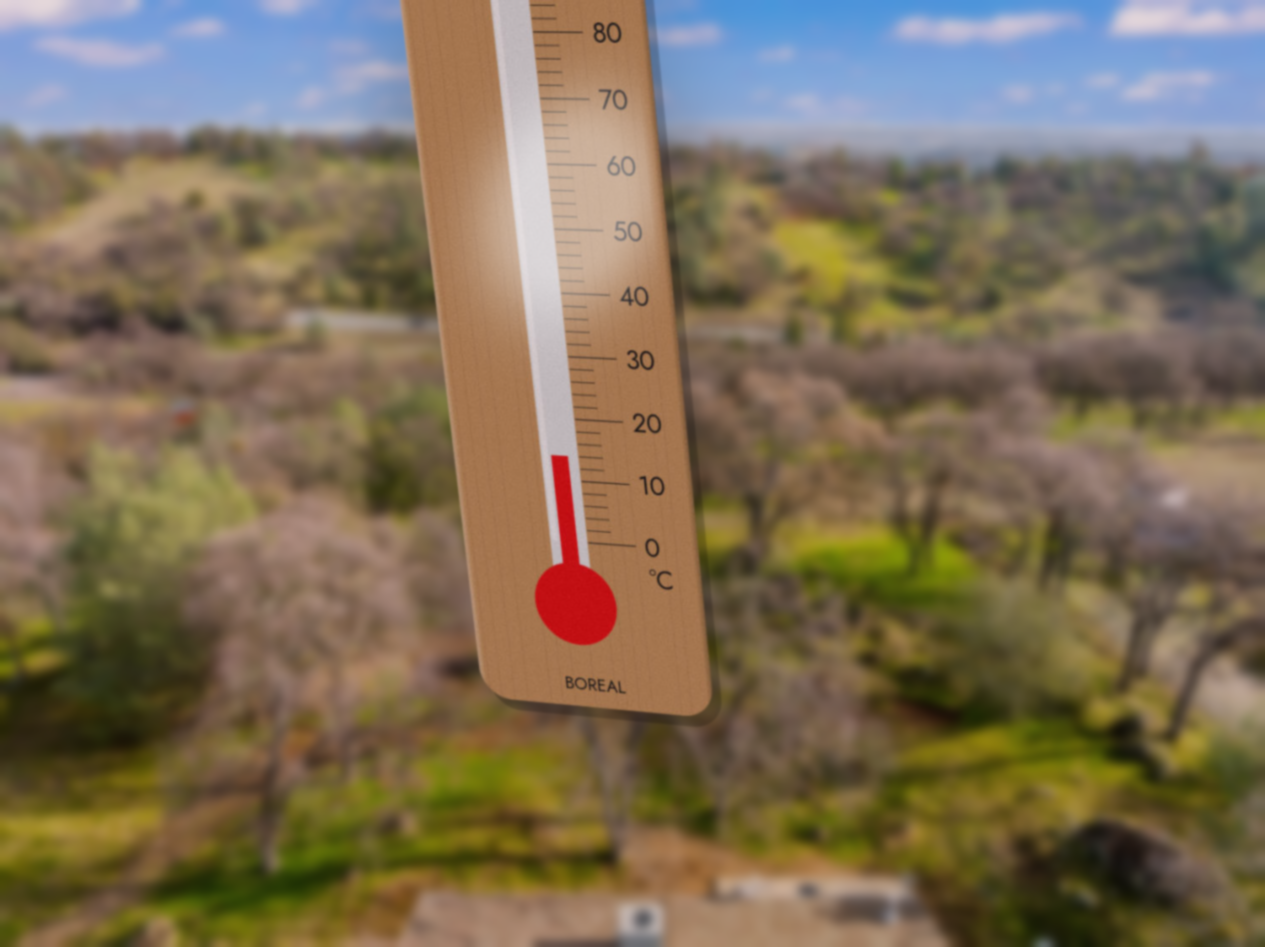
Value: 14°C
